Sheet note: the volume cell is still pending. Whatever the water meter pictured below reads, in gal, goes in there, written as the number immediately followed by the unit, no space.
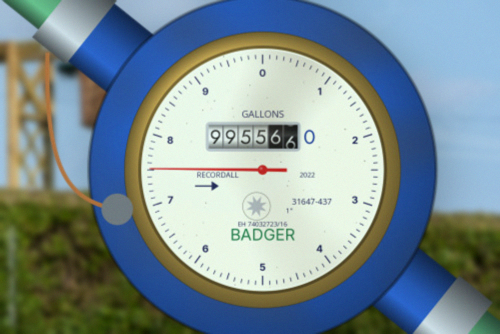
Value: 9955657.5gal
